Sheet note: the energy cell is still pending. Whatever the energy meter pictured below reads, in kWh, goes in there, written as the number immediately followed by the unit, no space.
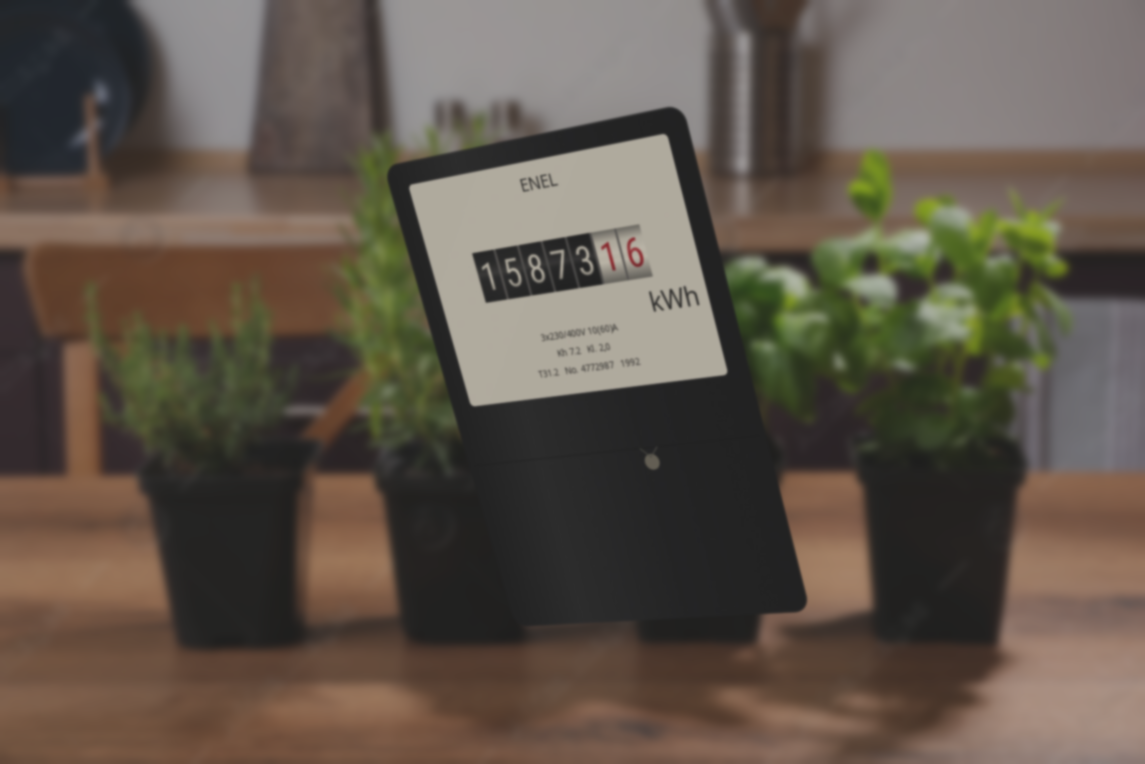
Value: 15873.16kWh
